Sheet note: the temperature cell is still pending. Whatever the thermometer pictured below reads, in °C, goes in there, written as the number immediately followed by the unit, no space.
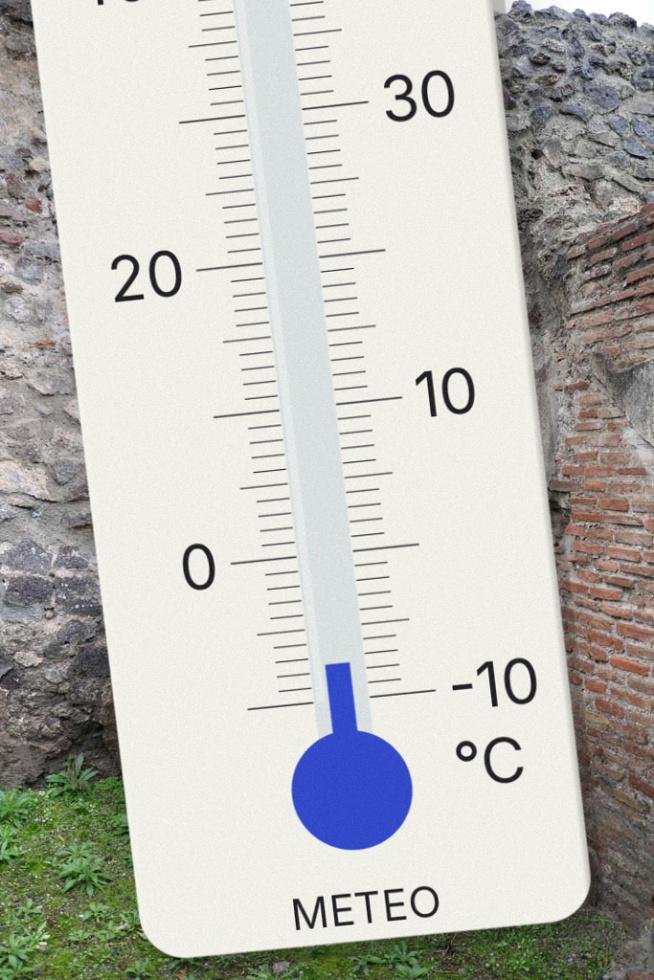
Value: -7.5°C
